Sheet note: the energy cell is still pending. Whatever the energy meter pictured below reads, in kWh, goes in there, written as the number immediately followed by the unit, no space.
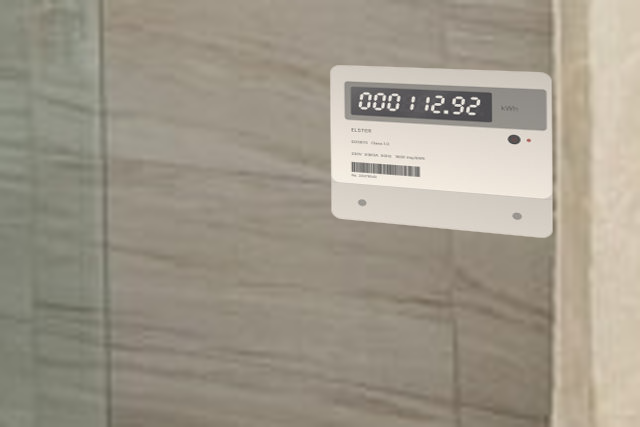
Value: 112.92kWh
